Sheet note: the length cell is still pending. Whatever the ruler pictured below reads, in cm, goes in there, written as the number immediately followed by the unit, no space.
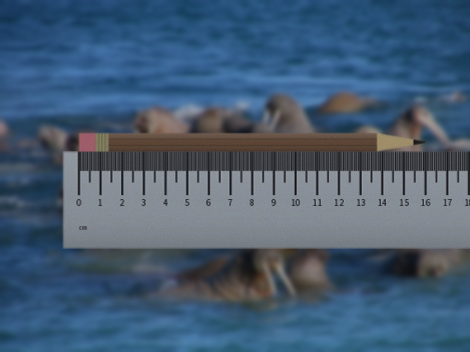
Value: 16cm
